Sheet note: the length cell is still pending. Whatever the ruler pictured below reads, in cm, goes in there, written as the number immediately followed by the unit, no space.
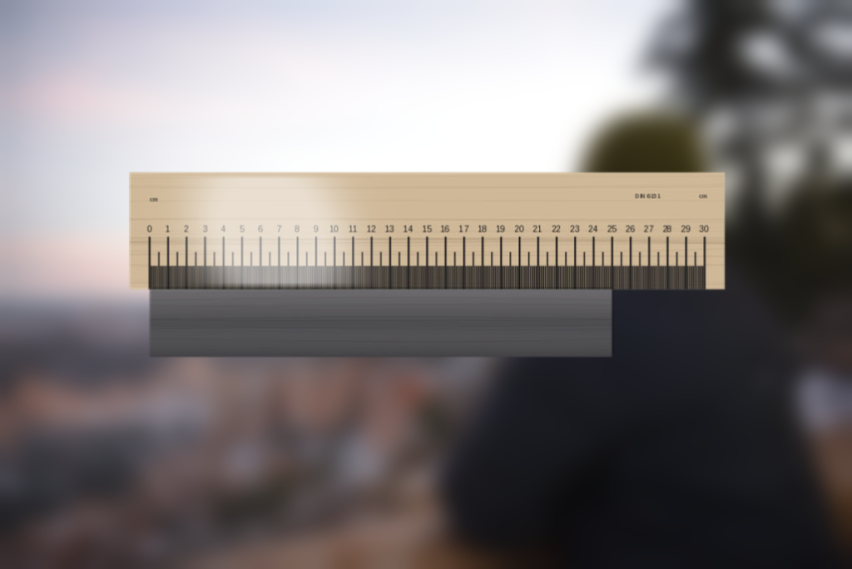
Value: 25cm
